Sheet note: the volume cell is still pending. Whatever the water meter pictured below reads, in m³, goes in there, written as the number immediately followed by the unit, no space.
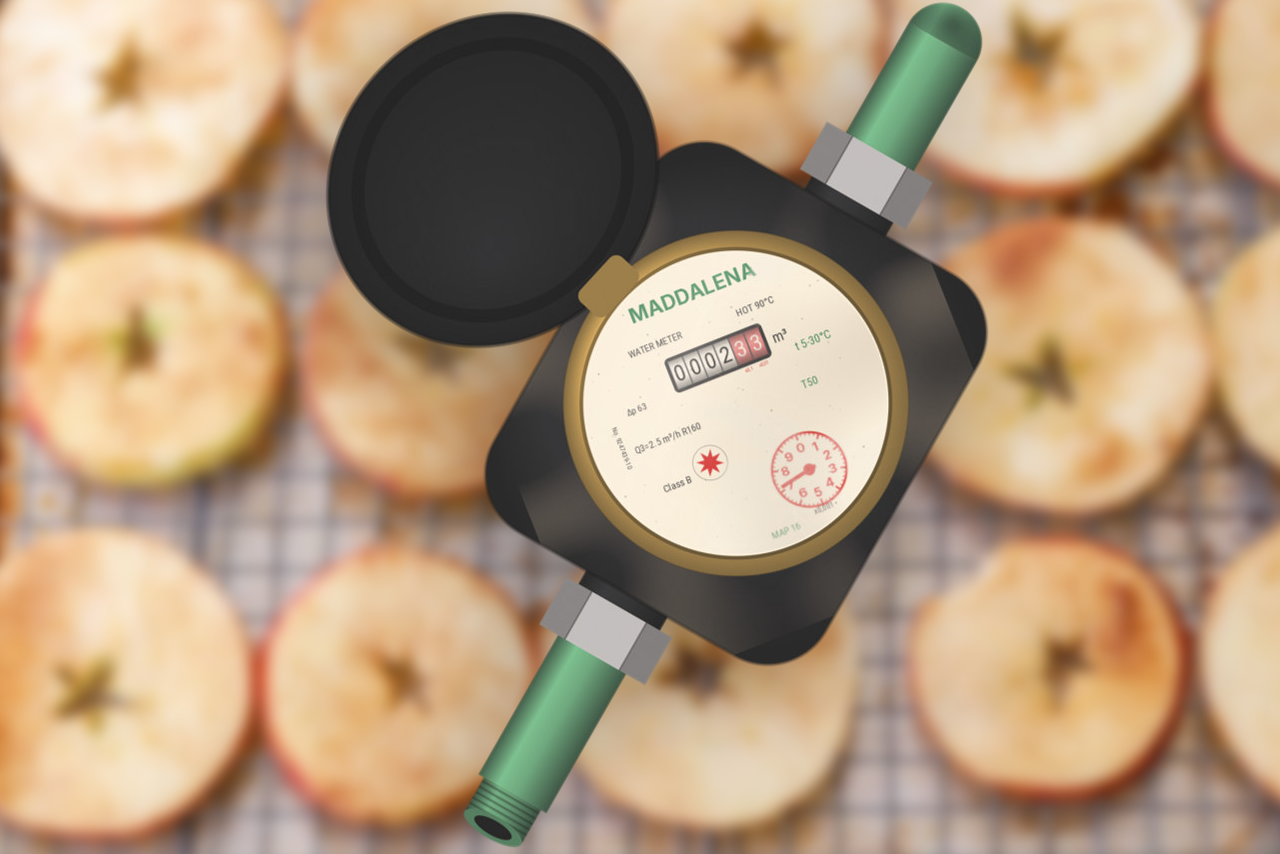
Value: 2.337m³
